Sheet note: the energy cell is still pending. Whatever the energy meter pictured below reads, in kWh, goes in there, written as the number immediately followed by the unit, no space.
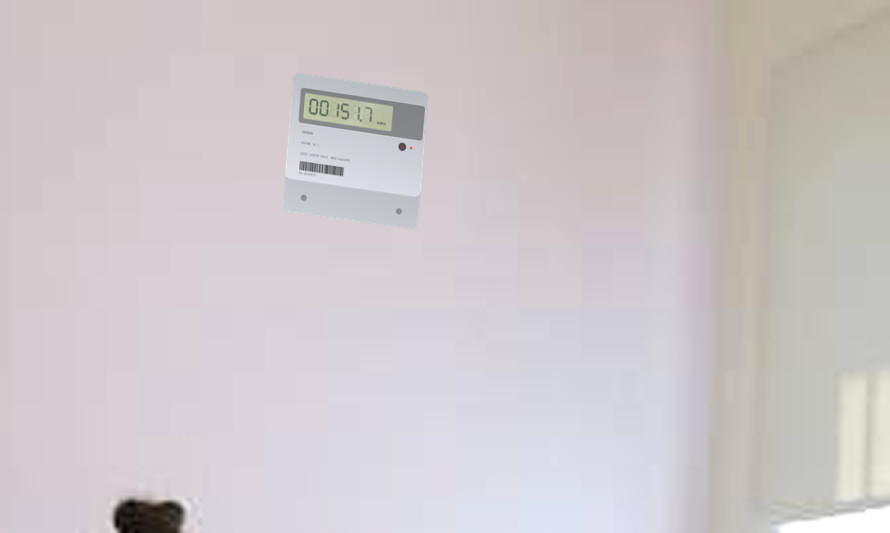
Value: 151.7kWh
